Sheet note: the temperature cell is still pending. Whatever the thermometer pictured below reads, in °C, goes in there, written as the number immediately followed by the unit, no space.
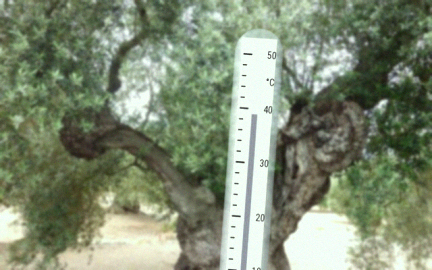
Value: 39°C
